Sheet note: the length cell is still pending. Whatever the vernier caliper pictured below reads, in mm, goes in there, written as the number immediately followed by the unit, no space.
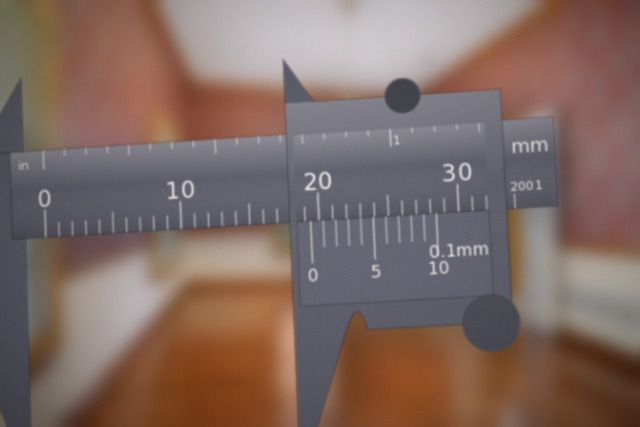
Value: 19.4mm
